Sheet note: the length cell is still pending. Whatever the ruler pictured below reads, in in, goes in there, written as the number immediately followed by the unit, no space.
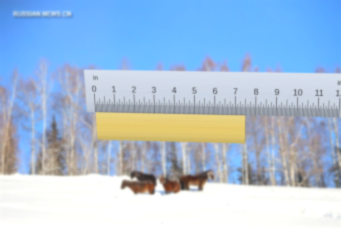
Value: 7.5in
